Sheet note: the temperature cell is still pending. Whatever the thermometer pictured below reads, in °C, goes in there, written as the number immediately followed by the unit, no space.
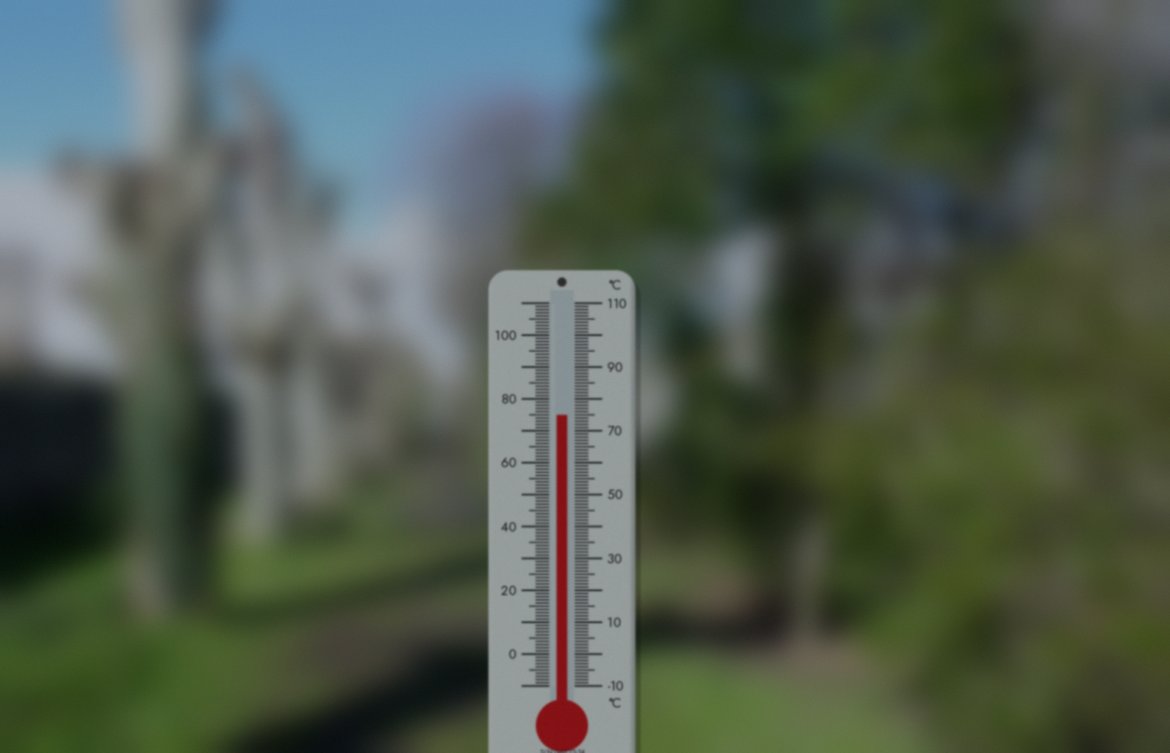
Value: 75°C
